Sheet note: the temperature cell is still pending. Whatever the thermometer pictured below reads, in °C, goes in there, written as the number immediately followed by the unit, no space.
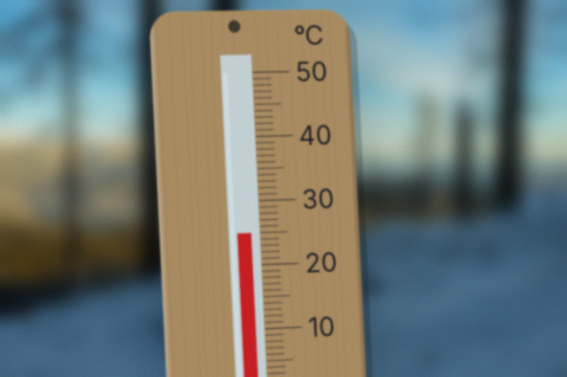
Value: 25°C
